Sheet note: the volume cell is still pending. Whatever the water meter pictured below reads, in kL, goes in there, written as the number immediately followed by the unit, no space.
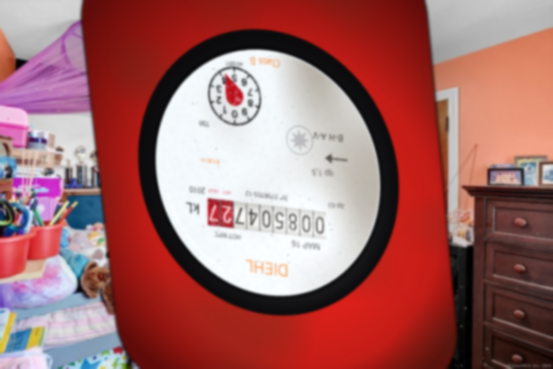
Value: 85047.274kL
